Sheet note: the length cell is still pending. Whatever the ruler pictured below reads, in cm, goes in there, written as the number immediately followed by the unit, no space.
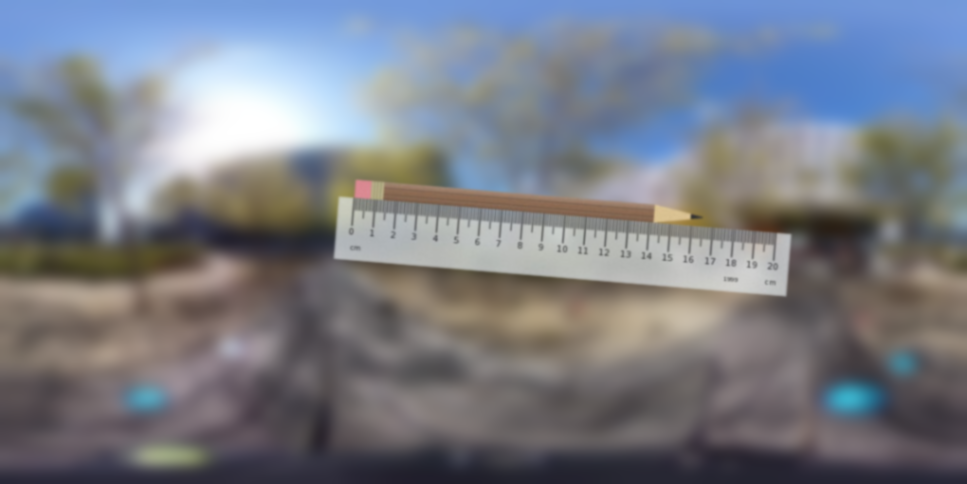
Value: 16.5cm
